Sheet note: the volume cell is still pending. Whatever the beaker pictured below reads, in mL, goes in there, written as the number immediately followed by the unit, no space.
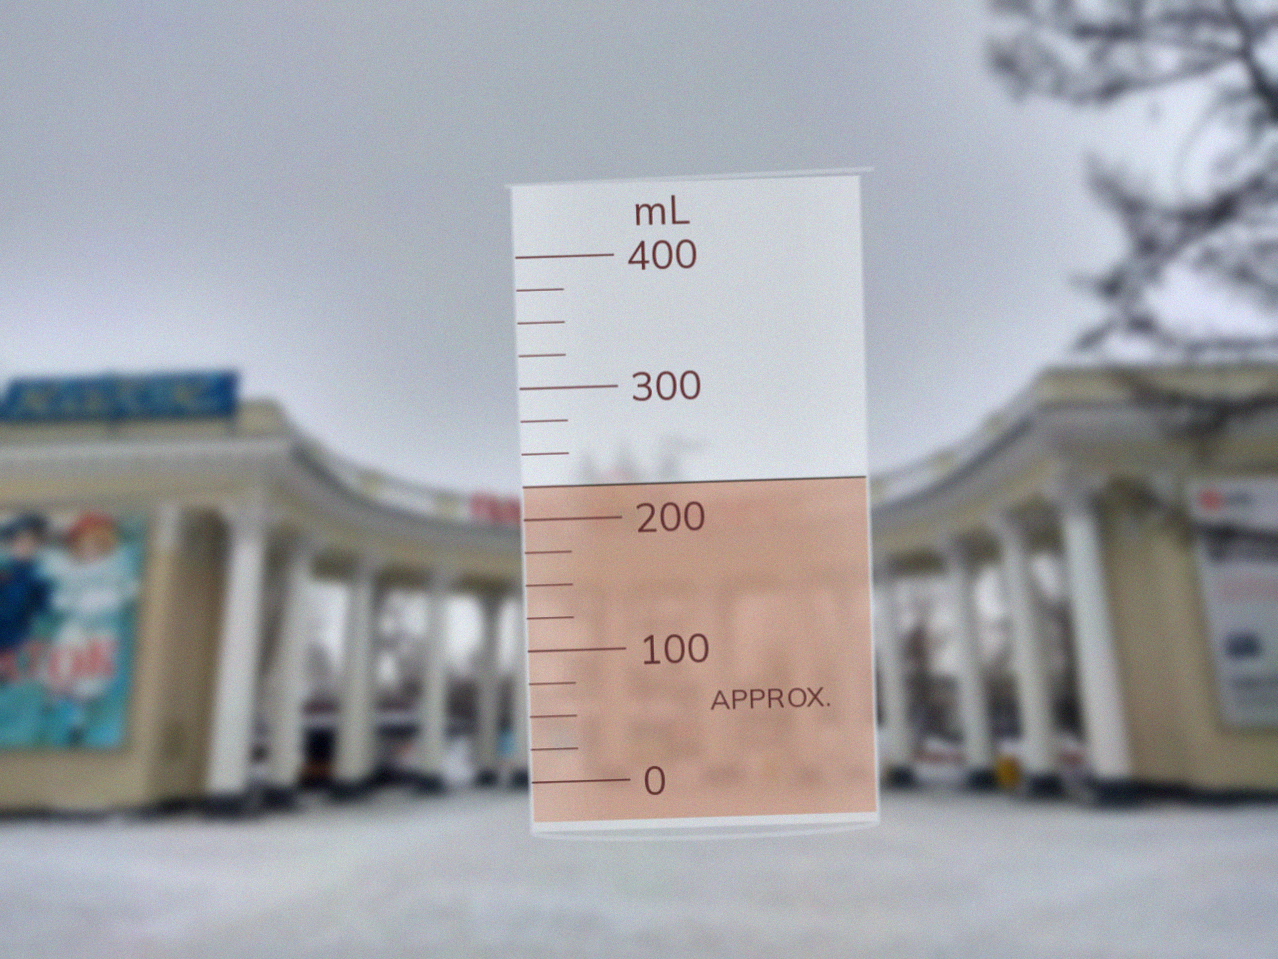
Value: 225mL
